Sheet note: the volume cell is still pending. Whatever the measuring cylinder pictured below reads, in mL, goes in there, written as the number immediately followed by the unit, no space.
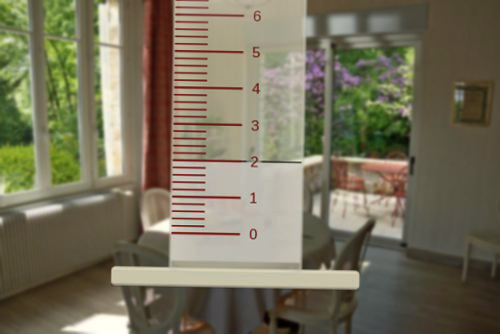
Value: 2mL
